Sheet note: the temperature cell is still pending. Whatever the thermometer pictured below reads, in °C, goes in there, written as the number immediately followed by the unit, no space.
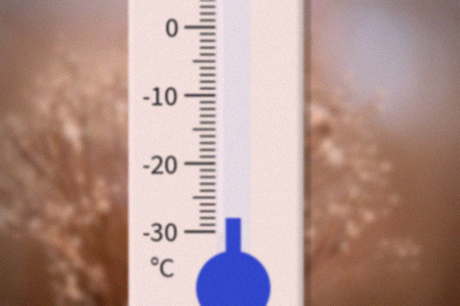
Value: -28°C
